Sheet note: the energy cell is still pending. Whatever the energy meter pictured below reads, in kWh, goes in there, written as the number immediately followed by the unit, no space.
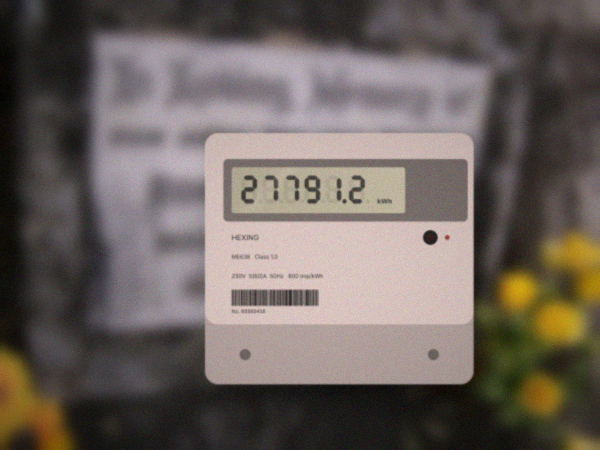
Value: 27791.2kWh
